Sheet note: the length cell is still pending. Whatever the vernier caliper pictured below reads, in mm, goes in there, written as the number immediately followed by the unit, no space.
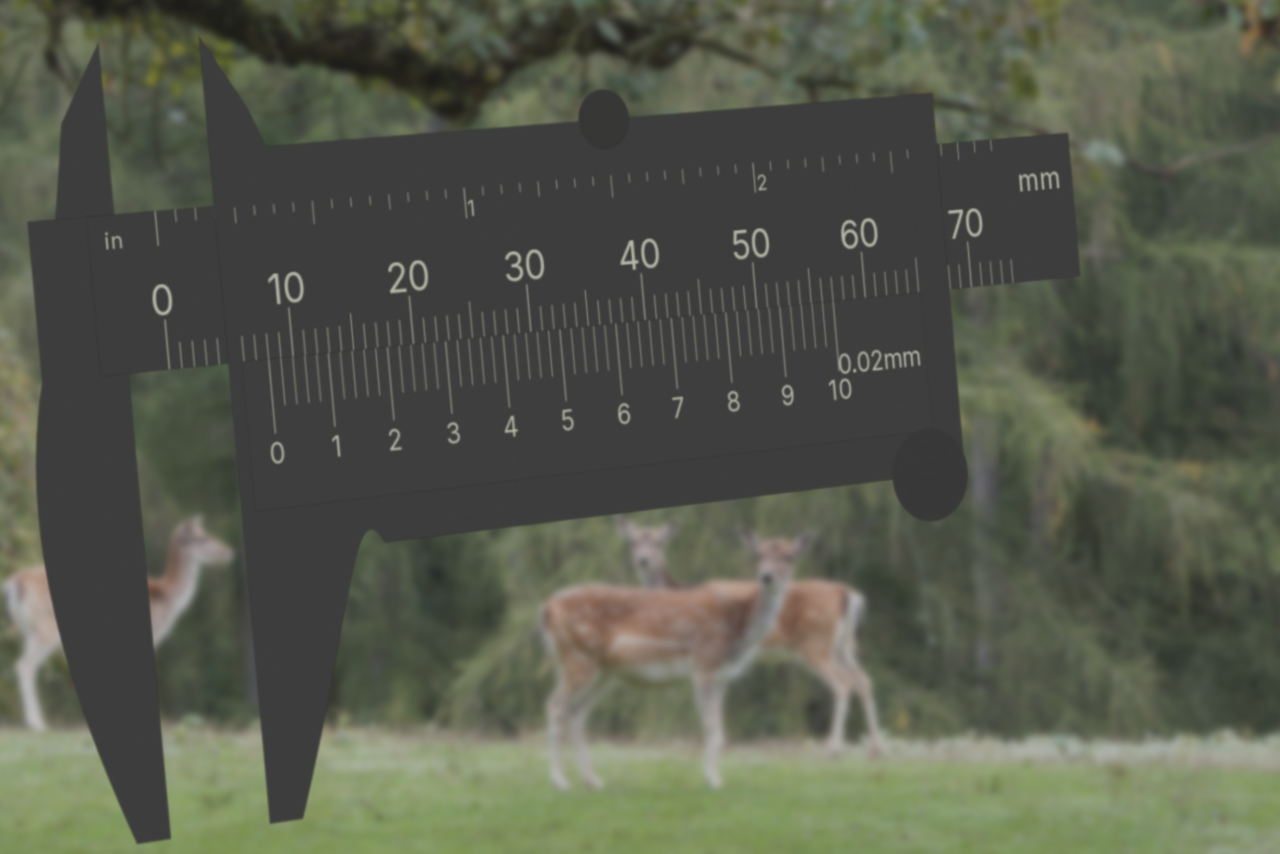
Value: 8.0mm
